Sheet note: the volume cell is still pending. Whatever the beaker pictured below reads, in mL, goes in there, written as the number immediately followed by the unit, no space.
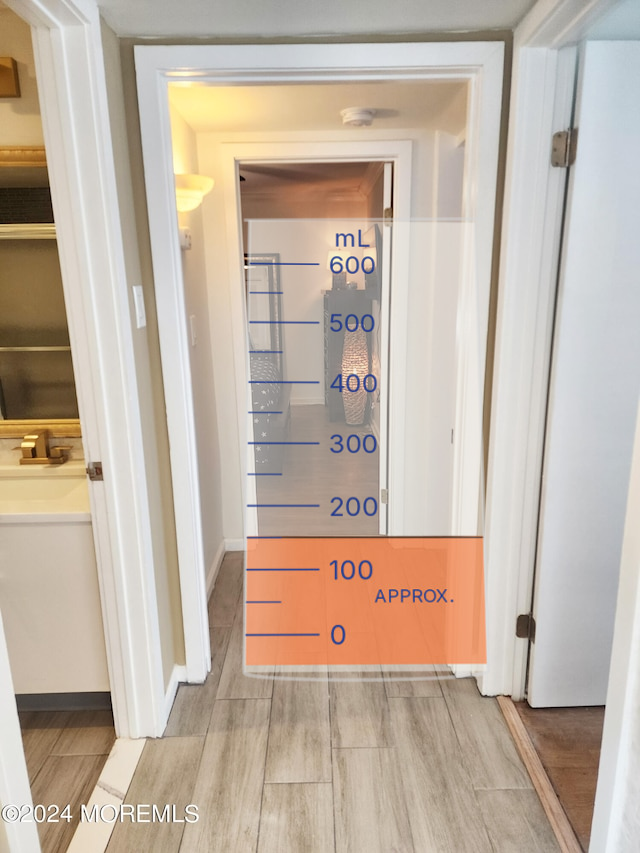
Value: 150mL
